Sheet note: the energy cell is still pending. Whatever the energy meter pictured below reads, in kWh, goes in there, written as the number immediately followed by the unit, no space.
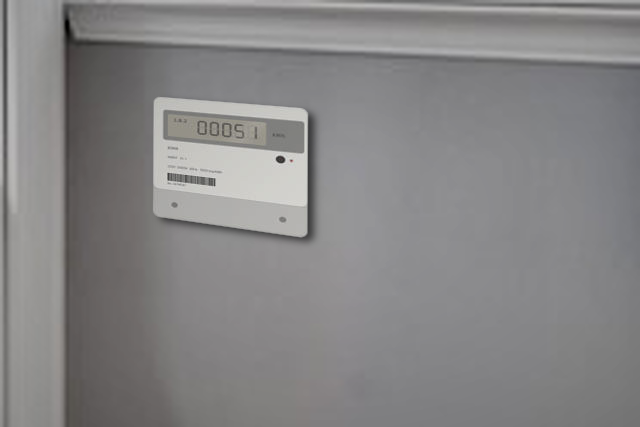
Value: 51kWh
